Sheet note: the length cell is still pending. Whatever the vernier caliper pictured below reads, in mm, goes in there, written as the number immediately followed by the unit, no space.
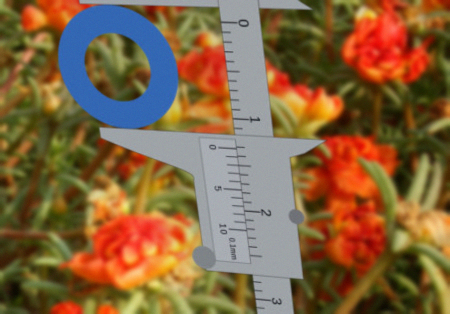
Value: 13.2mm
